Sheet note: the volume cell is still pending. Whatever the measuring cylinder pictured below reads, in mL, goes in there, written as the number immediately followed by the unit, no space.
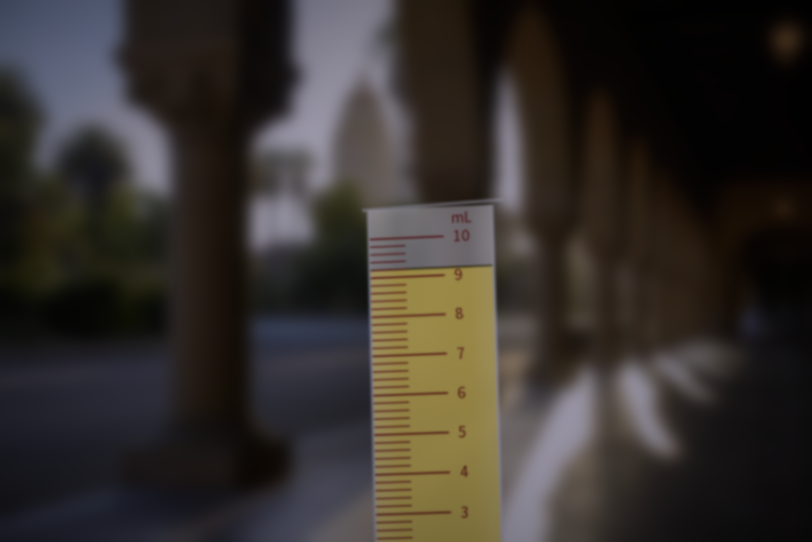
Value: 9.2mL
